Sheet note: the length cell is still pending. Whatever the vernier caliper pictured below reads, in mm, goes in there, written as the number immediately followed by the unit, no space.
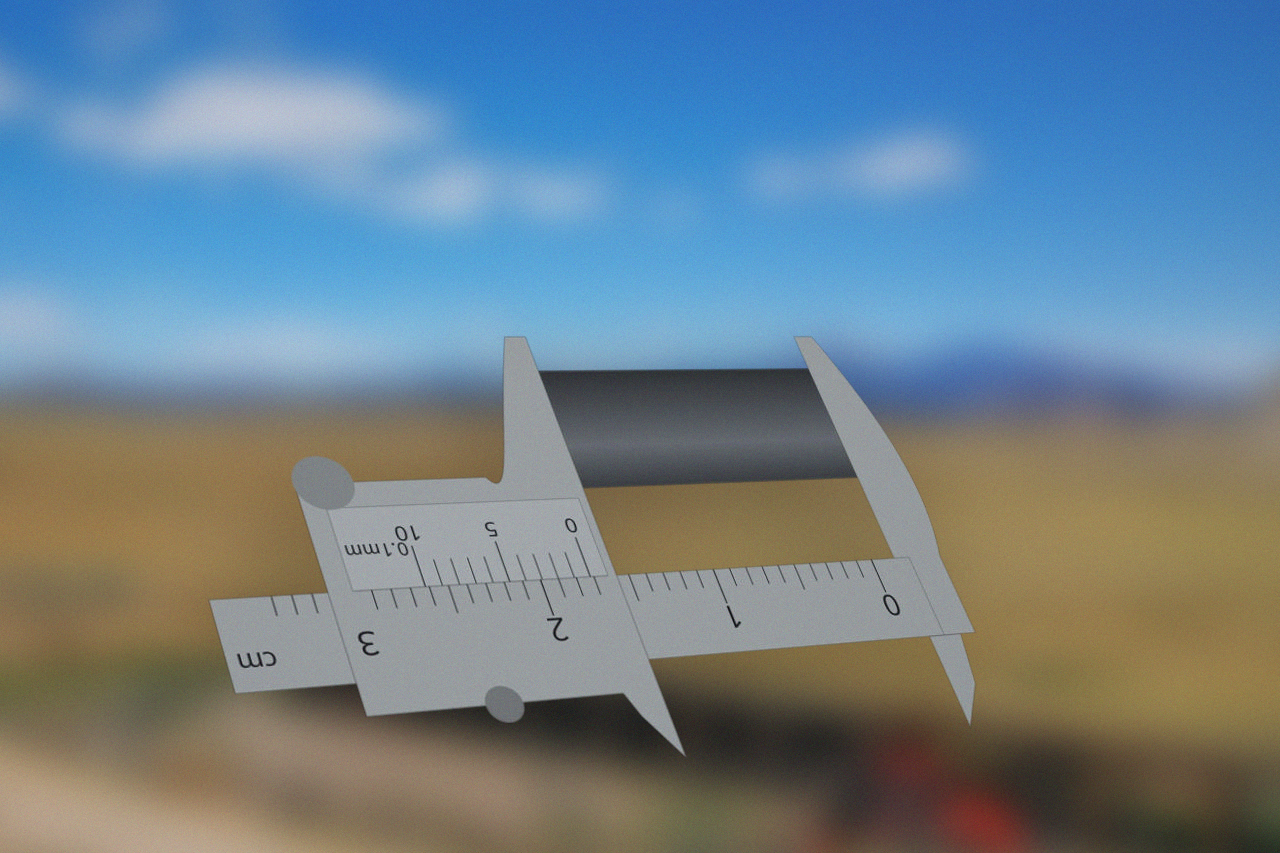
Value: 17.2mm
